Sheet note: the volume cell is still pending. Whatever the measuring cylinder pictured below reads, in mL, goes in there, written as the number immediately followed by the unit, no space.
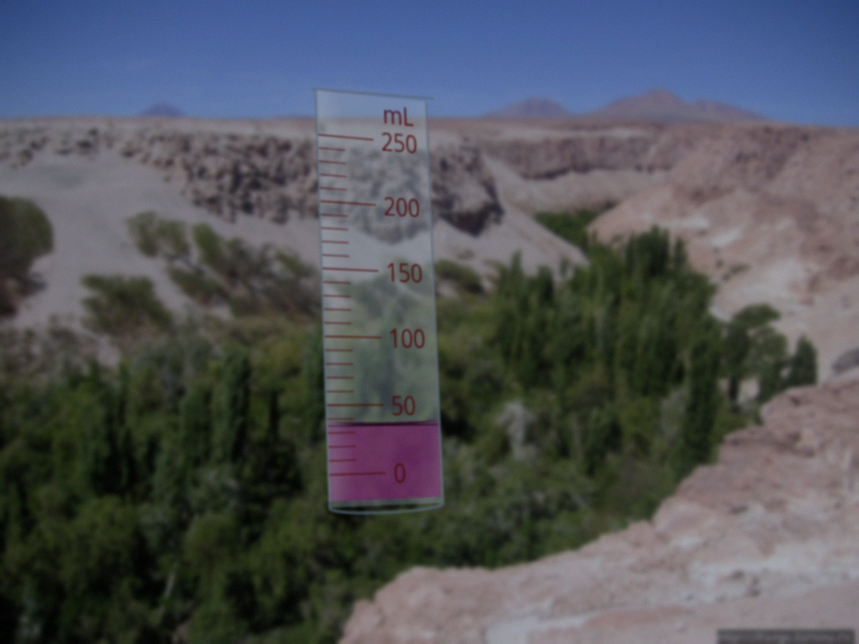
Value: 35mL
